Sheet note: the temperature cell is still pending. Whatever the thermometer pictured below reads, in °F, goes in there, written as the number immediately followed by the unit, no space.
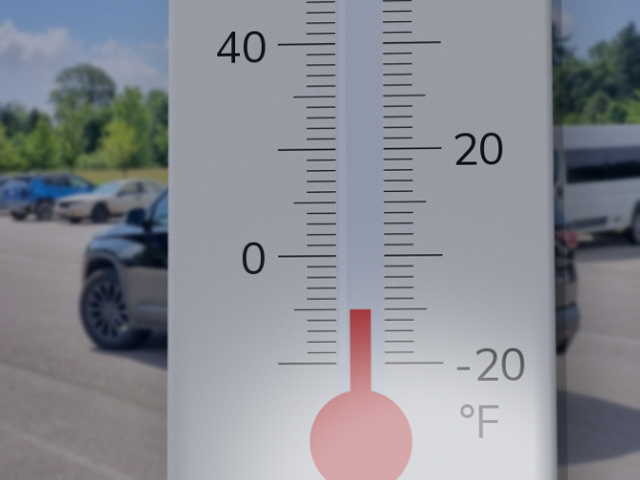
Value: -10°F
